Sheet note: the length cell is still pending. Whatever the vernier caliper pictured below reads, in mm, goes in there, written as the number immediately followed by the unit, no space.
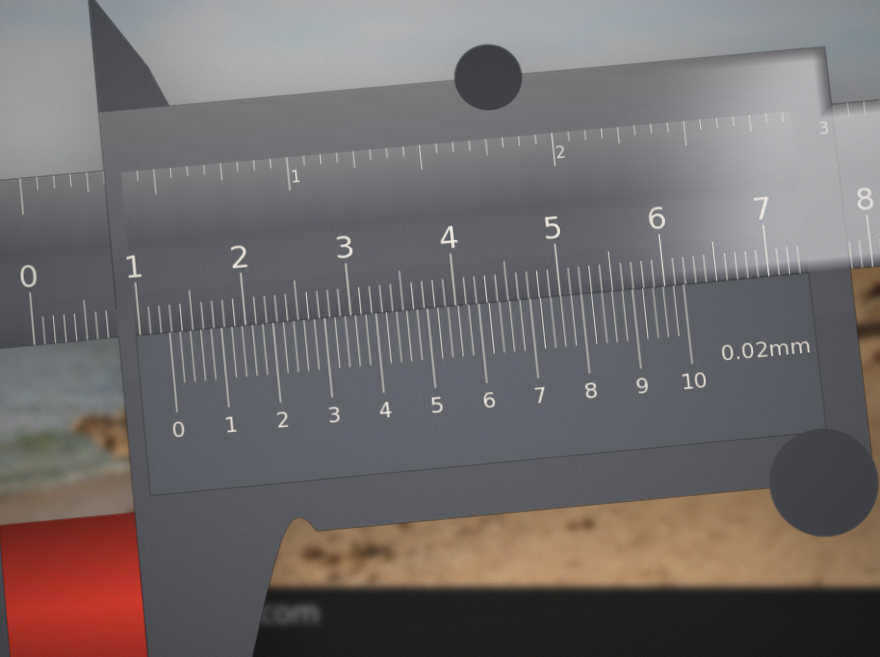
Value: 12.8mm
